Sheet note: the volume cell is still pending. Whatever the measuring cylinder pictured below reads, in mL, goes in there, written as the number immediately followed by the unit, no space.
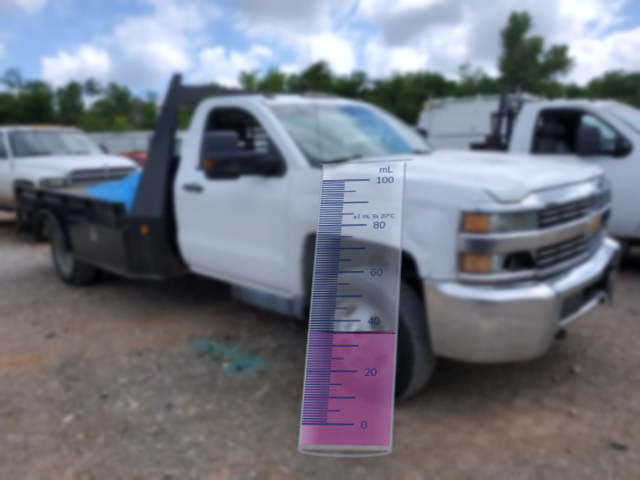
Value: 35mL
